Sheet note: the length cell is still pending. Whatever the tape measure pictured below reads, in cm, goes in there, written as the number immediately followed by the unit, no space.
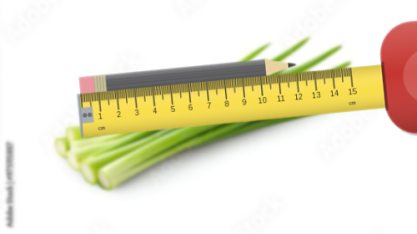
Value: 12cm
